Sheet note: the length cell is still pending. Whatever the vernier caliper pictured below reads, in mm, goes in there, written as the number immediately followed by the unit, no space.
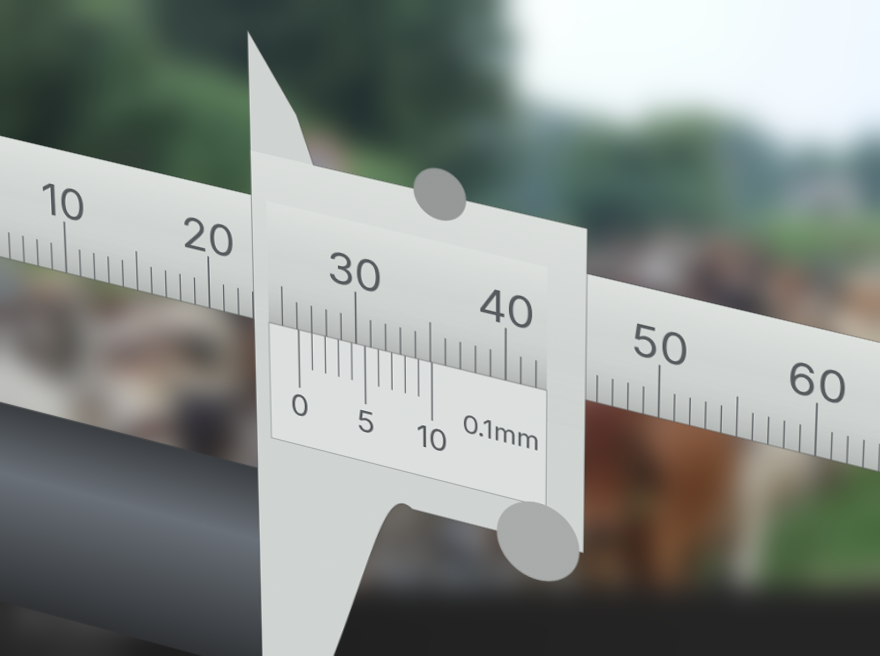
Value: 26.1mm
